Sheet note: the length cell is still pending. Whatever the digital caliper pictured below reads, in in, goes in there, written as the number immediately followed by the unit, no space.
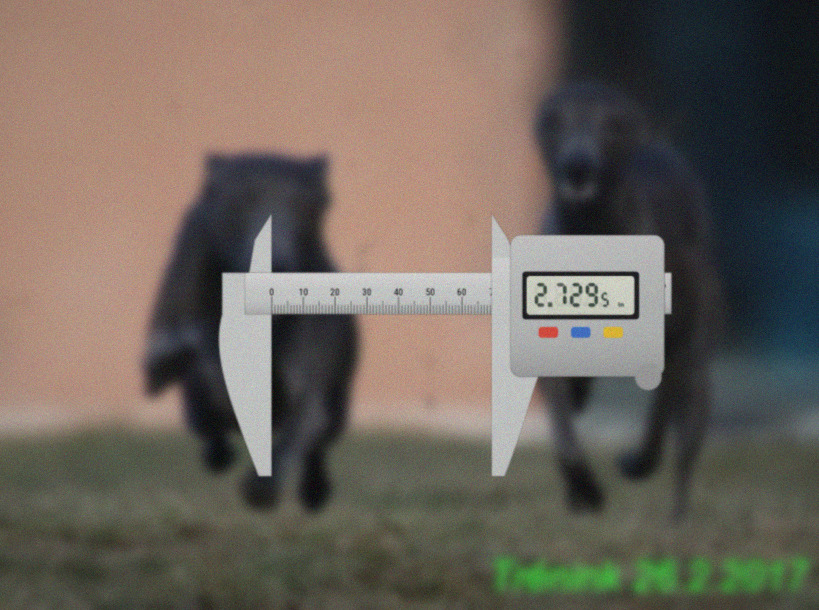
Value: 2.7295in
